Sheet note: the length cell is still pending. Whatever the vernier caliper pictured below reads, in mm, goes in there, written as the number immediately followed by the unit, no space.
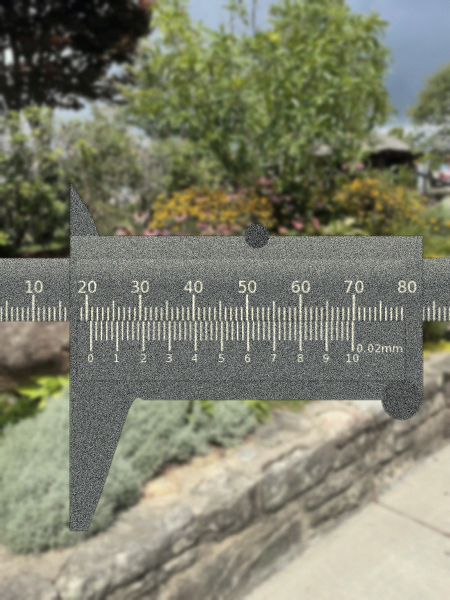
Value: 20.8mm
